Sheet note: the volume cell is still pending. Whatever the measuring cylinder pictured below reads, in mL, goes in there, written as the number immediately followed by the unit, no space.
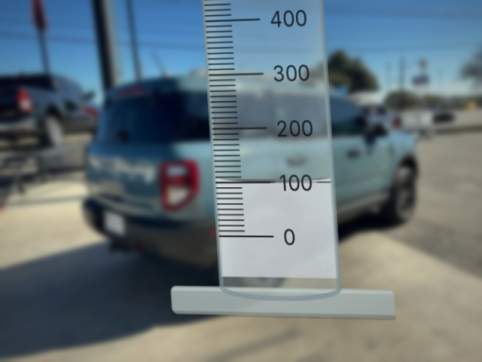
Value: 100mL
